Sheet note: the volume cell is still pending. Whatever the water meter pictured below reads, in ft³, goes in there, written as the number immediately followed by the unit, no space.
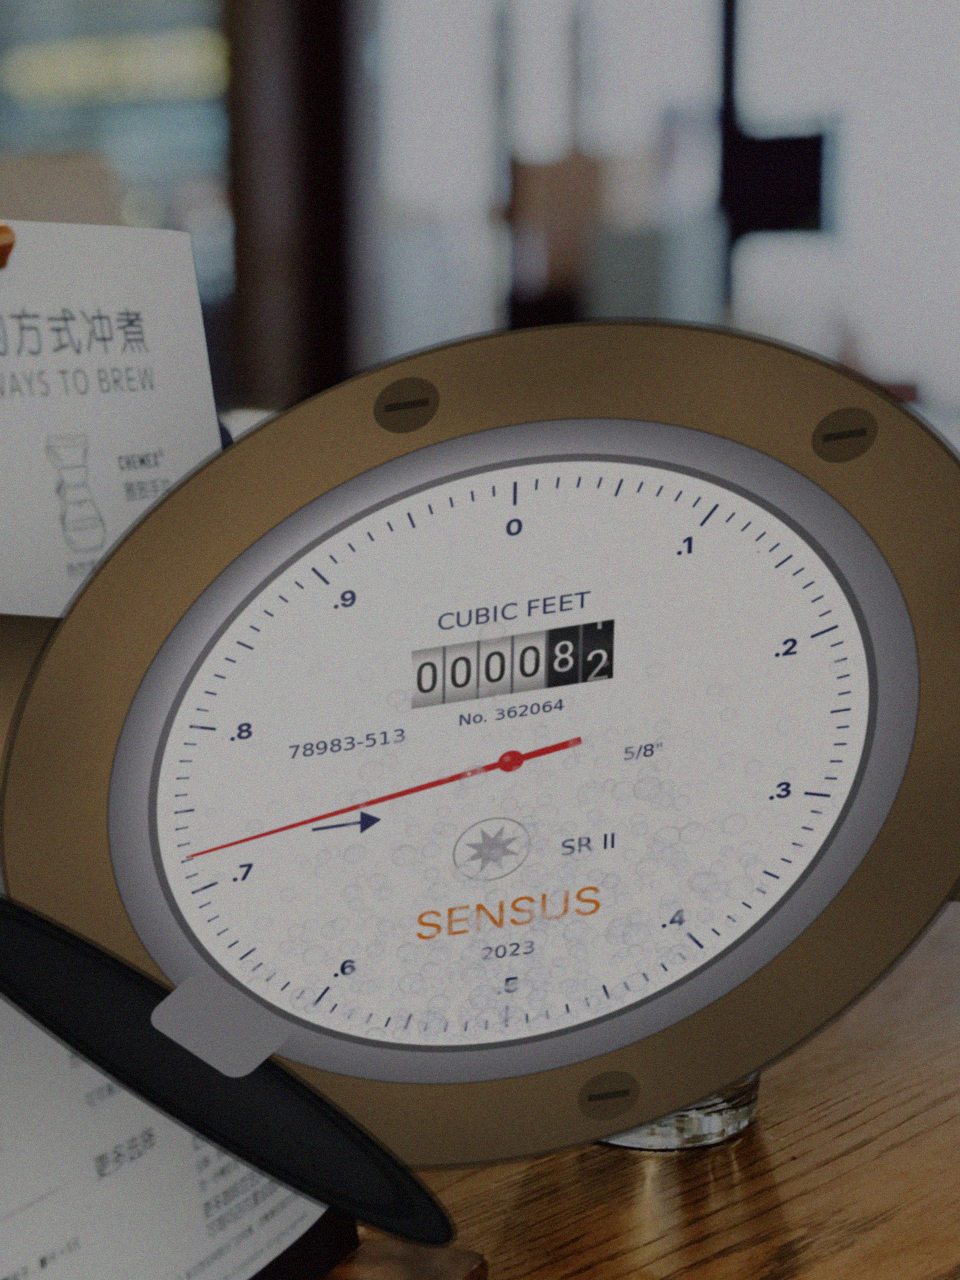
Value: 81.72ft³
